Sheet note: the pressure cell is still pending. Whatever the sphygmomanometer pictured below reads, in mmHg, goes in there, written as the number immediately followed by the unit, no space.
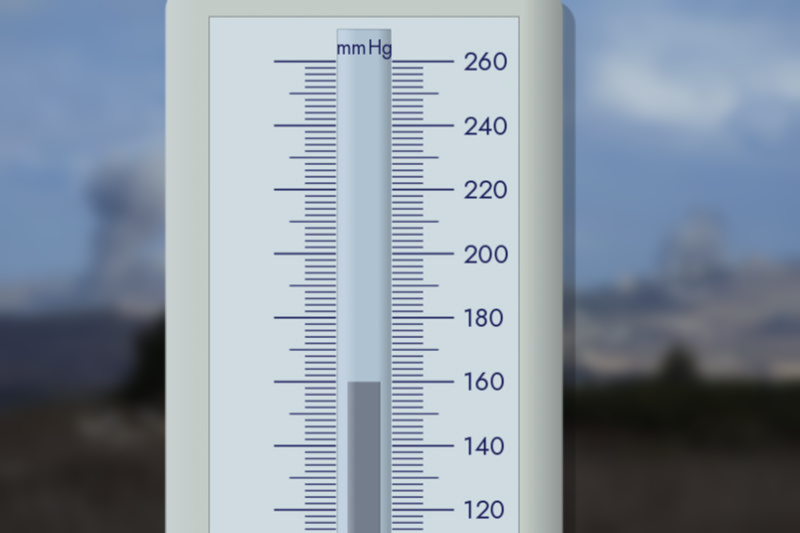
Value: 160mmHg
